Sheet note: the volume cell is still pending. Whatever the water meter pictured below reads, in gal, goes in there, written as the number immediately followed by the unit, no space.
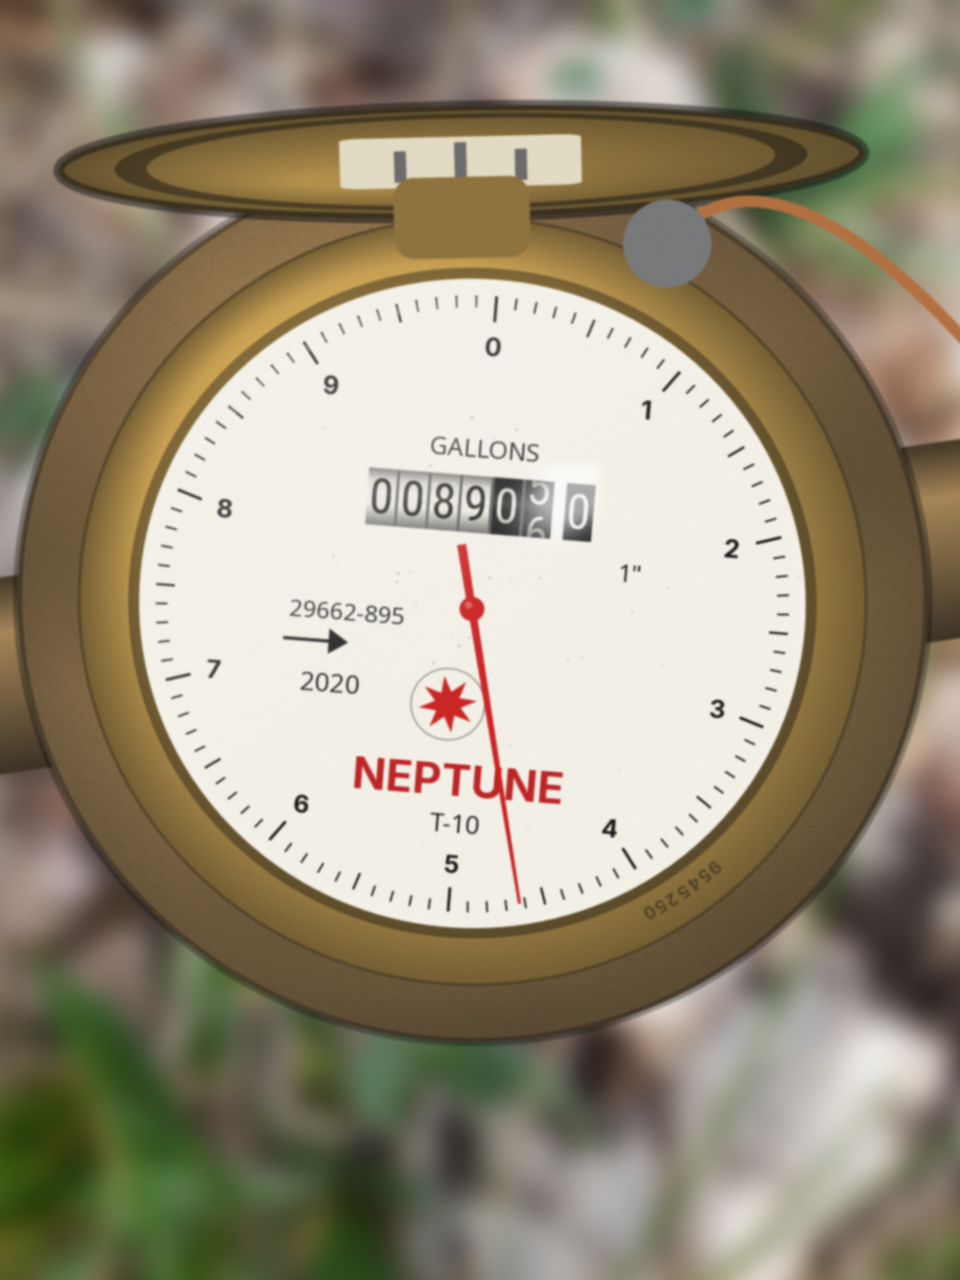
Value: 89054.6gal
